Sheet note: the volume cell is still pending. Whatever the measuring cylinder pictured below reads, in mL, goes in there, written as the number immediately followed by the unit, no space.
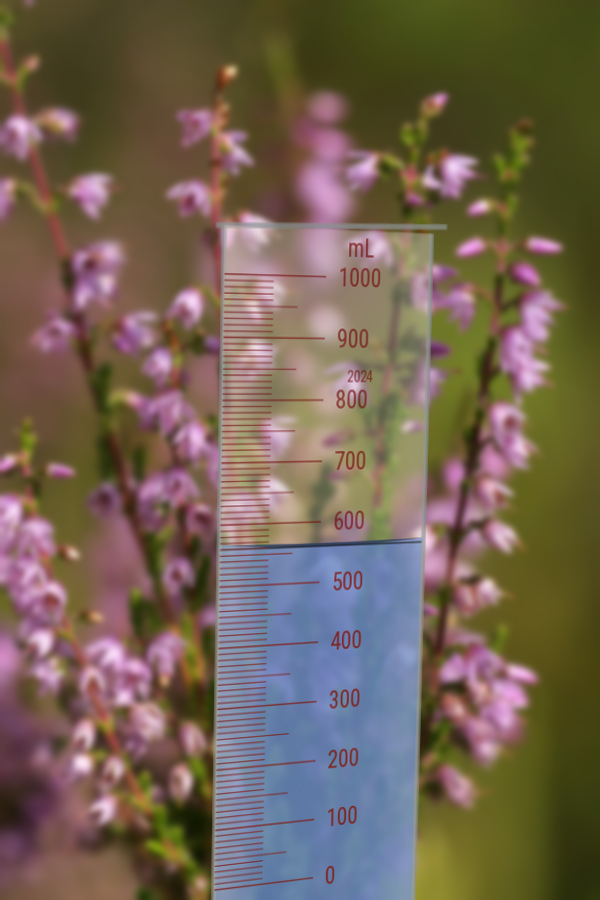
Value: 560mL
